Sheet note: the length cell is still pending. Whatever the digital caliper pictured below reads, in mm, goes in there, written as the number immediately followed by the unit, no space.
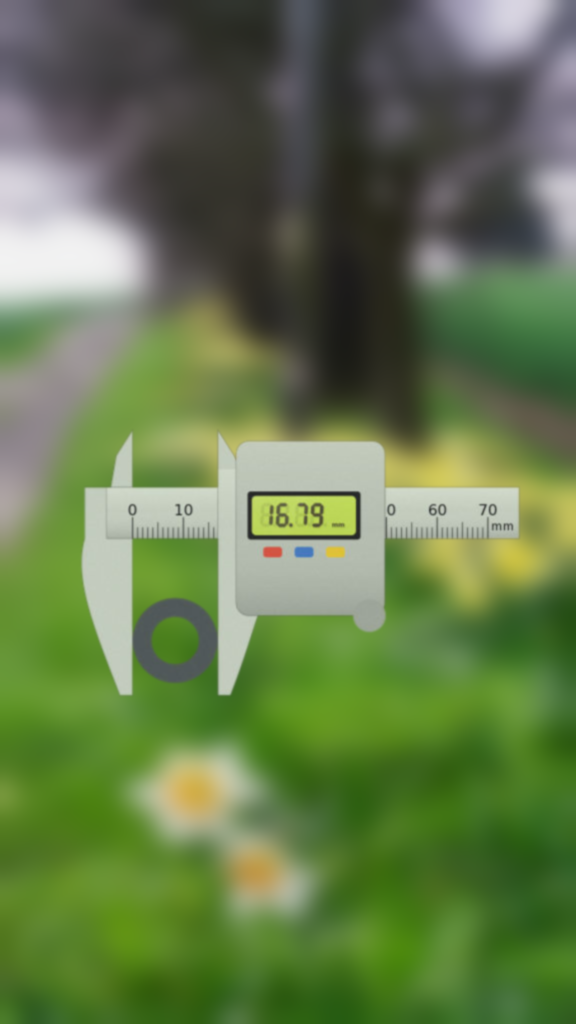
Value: 16.79mm
